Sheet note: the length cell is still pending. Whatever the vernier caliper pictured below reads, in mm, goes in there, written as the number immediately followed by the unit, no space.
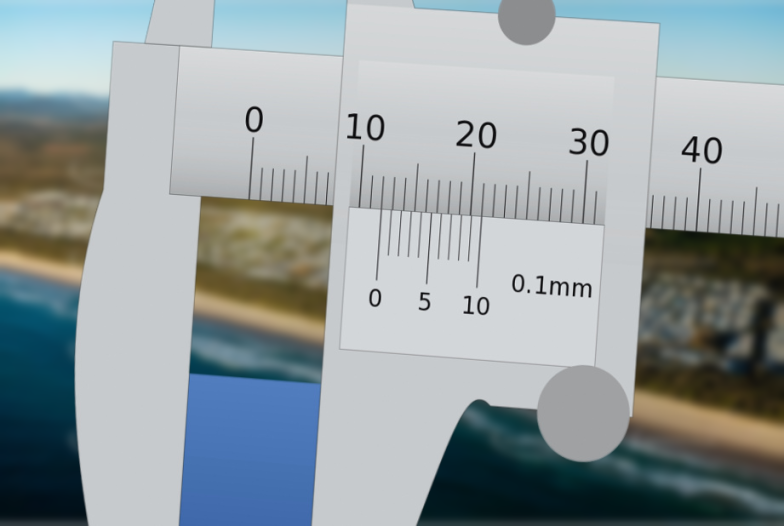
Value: 12.0mm
